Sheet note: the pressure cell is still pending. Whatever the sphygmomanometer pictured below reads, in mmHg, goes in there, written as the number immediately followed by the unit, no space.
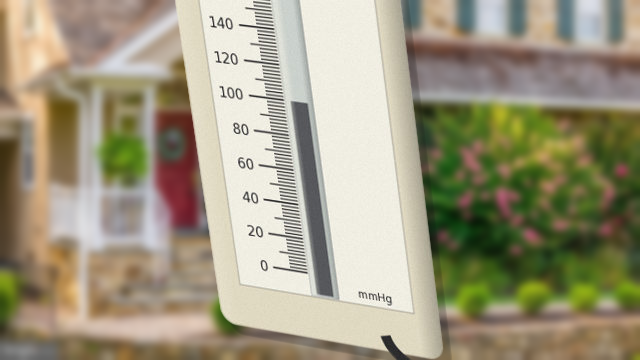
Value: 100mmHg
